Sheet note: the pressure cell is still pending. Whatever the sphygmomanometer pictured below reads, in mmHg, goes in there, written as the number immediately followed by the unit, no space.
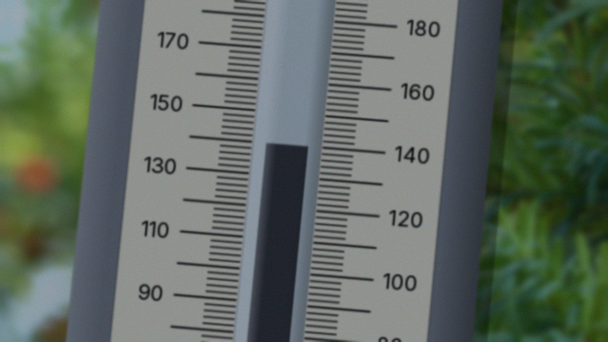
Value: 140mmHg
